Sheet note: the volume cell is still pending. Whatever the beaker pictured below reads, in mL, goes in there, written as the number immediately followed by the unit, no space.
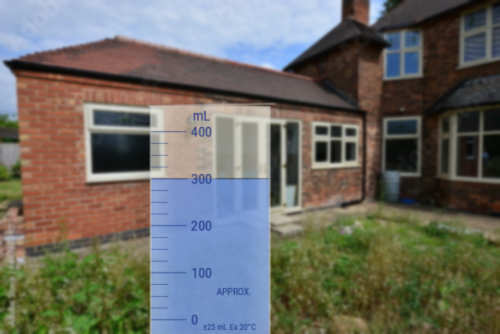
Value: 300mL
